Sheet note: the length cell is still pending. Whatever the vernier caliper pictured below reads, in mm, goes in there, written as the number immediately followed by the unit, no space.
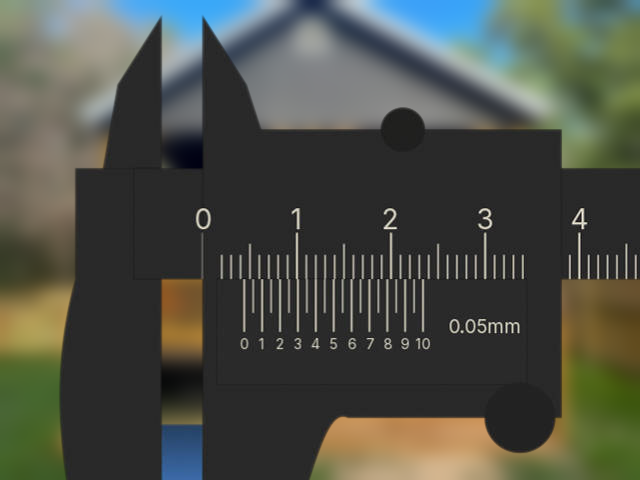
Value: 4.4mm
